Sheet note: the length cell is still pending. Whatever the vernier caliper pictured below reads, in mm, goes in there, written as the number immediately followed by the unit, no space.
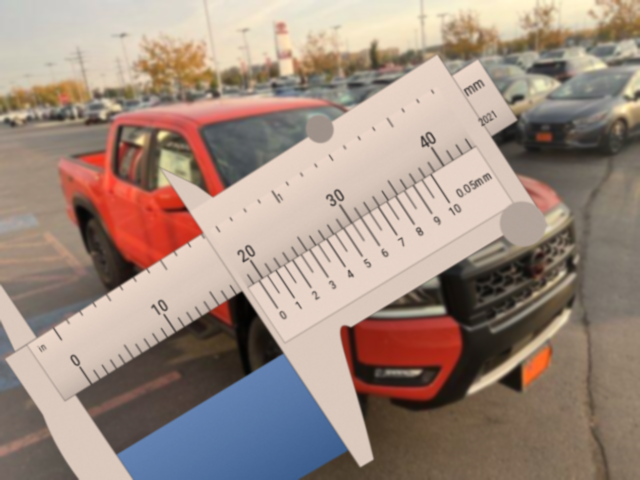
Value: 19.6mm
